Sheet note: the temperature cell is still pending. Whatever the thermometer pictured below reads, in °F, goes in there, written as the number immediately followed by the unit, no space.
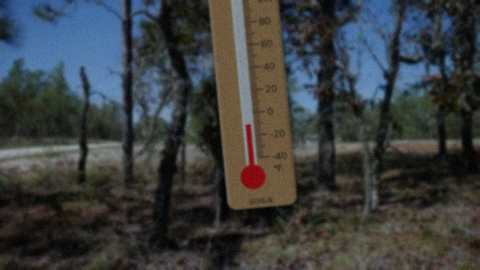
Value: -10°F
